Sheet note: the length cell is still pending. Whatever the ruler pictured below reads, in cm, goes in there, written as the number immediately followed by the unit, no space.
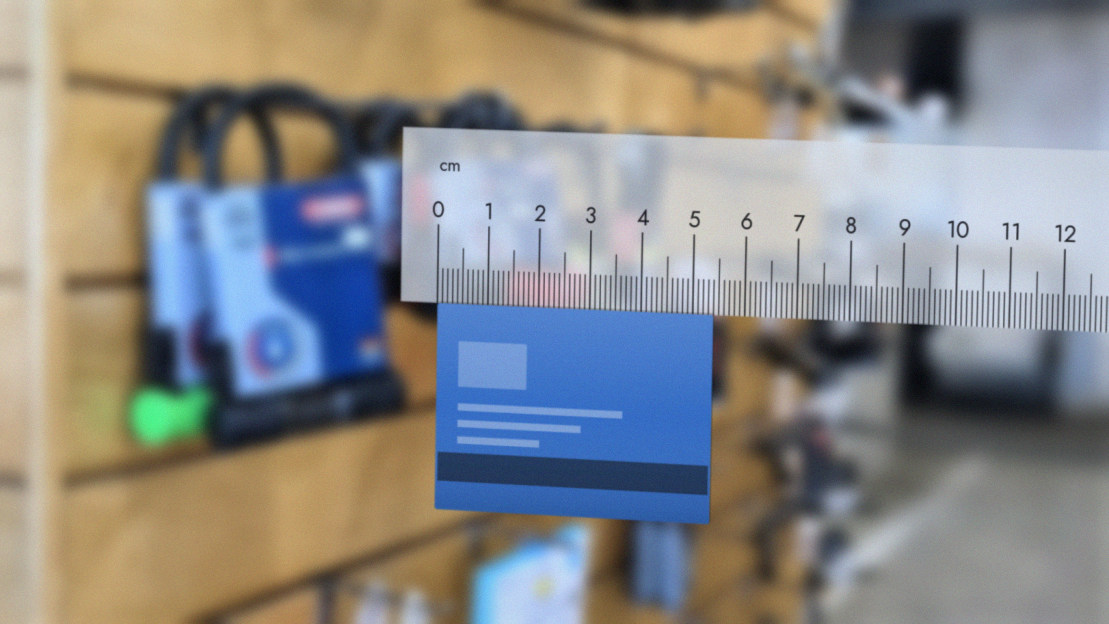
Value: 5.4cm
